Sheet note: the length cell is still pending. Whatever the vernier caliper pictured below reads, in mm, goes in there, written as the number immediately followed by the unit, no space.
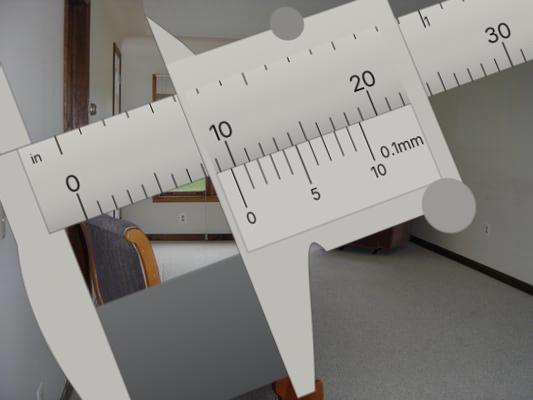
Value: 9.7mm
